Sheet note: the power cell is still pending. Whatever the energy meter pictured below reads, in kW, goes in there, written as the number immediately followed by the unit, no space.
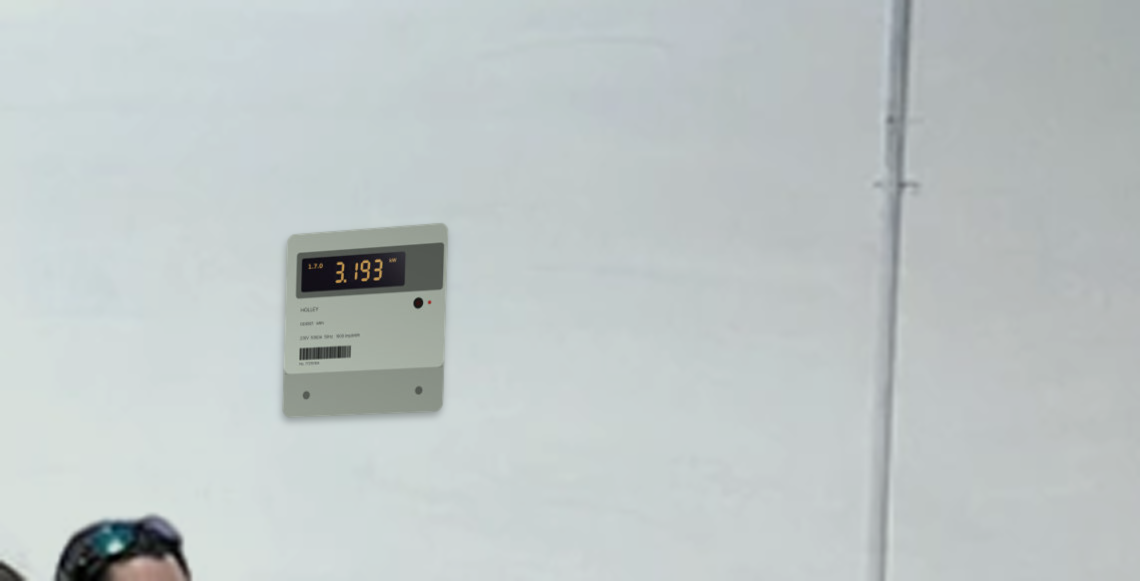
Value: 3.193kW
